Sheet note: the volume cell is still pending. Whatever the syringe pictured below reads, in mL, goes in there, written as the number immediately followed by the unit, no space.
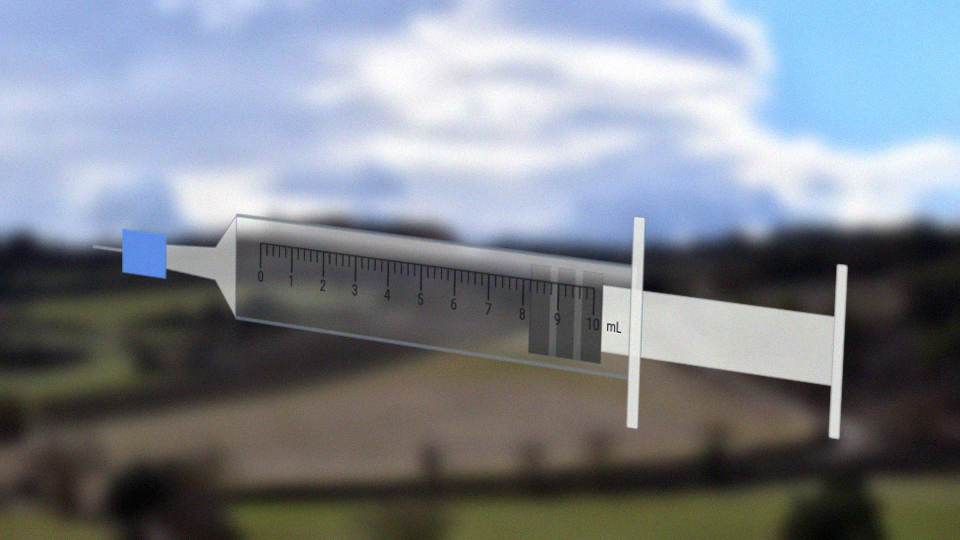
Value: 8.2mL
